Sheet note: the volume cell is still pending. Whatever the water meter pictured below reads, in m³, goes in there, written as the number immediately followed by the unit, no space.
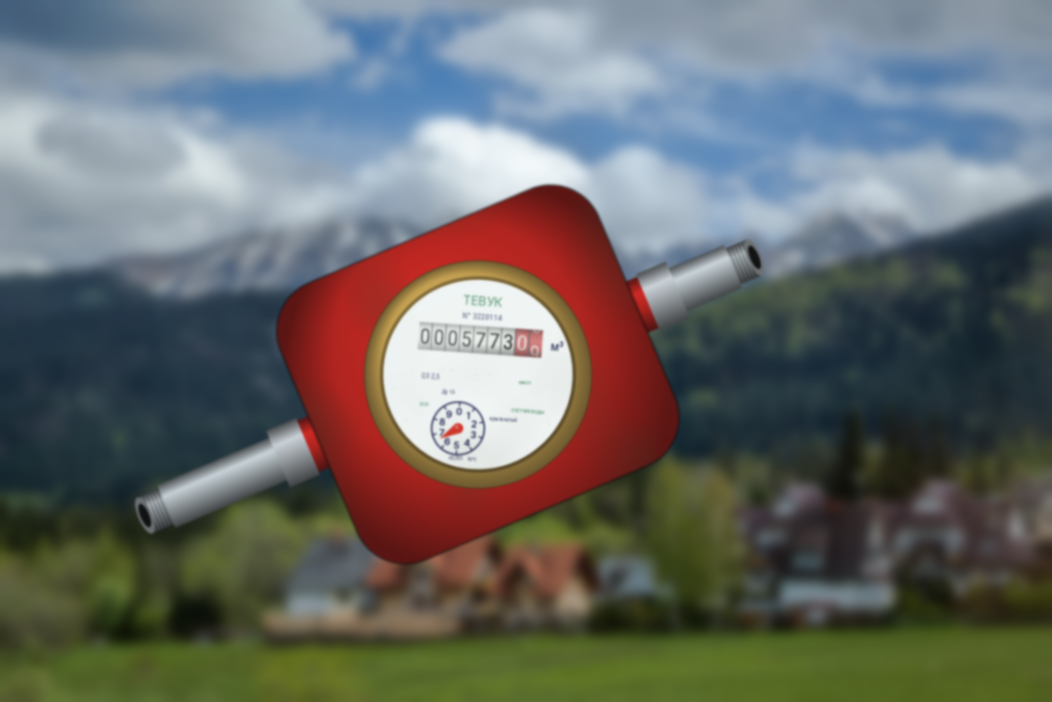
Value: 5773.086m³
